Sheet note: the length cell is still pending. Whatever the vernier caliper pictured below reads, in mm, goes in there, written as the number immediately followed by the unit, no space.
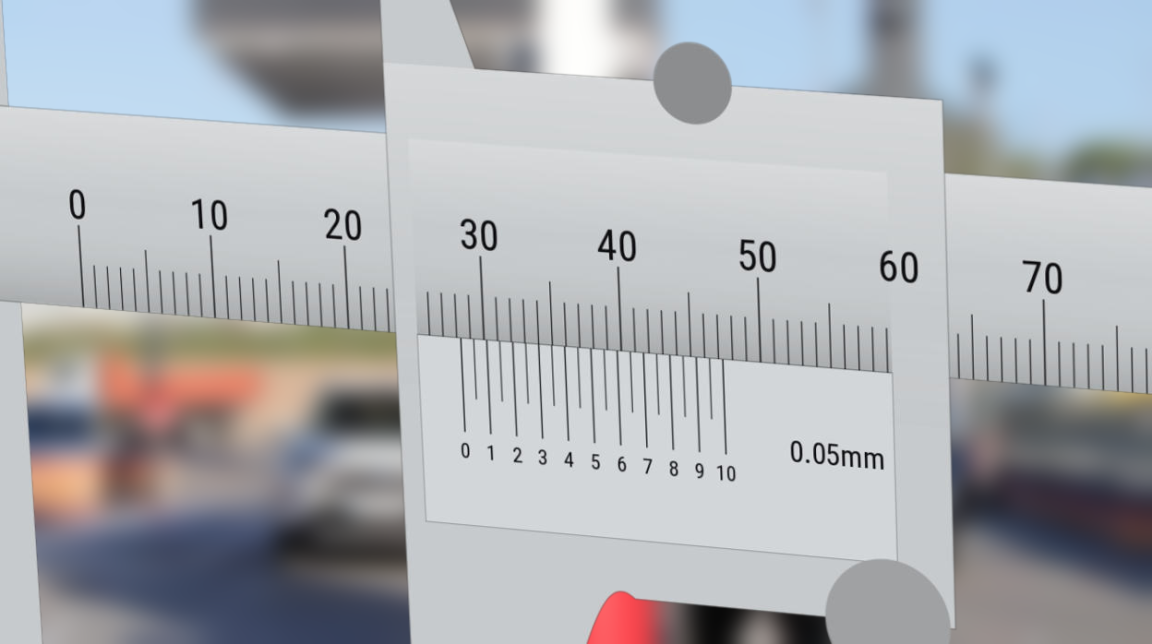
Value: 28.3mm
